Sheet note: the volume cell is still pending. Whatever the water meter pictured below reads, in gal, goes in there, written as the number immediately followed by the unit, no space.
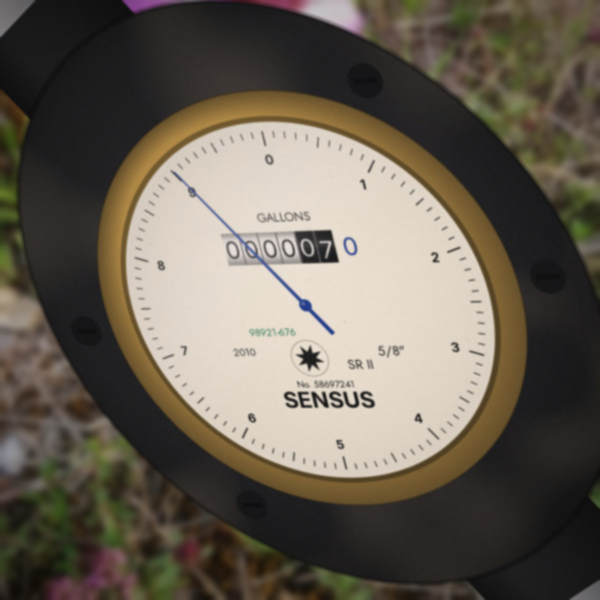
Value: 69.0gal
